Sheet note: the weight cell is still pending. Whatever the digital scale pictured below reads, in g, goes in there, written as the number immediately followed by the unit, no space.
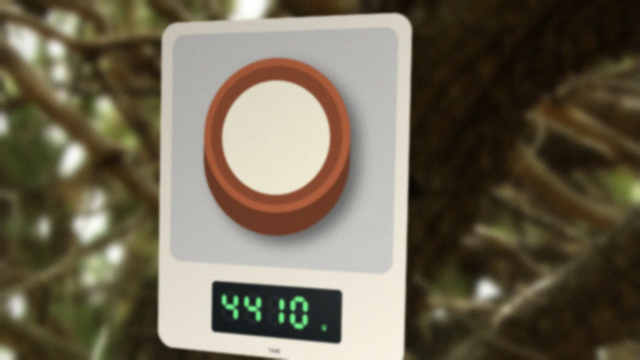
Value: 4410g
